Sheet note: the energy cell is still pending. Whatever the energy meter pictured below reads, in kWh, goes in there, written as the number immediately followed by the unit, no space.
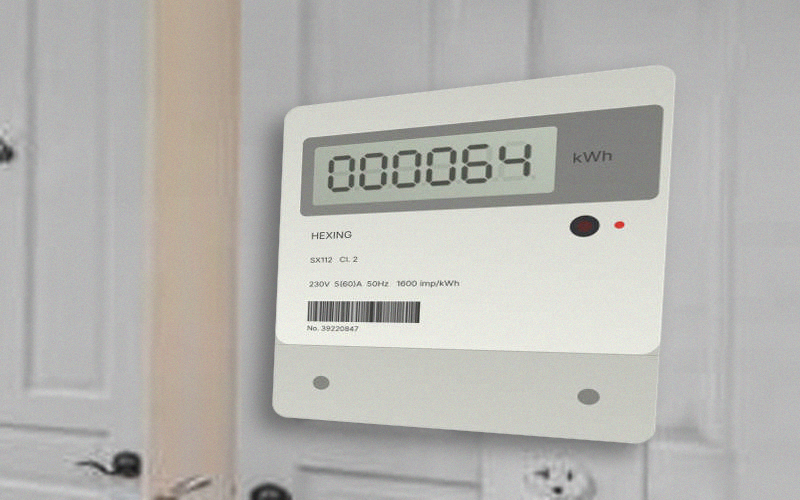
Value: 64kWh
